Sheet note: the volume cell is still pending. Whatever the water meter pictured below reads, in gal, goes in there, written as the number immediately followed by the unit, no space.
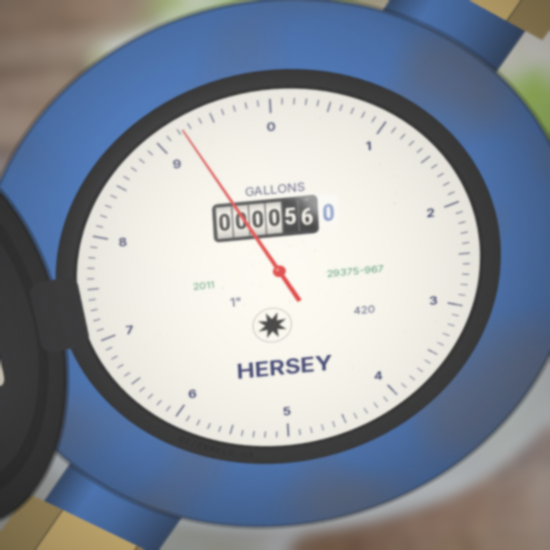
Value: 559.2gal
